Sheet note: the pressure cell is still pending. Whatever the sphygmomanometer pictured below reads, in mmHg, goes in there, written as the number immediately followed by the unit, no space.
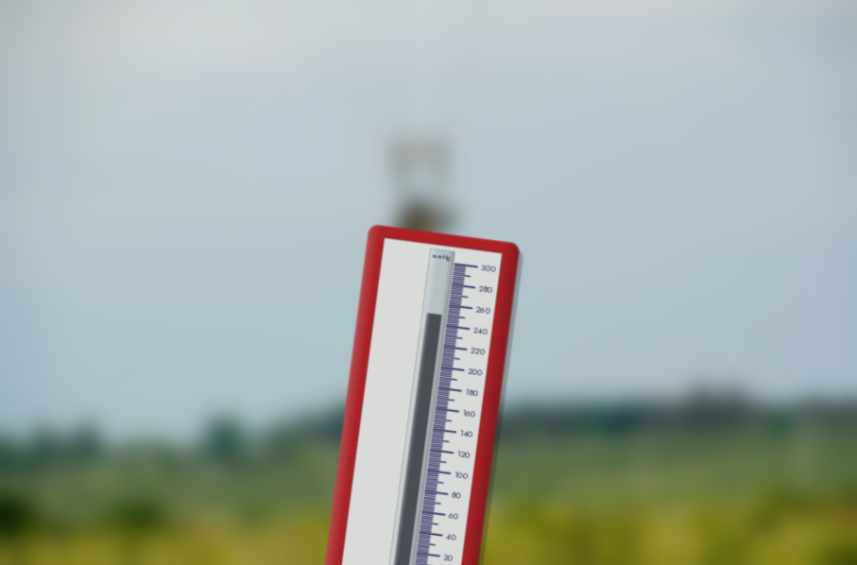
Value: 250mmHg
